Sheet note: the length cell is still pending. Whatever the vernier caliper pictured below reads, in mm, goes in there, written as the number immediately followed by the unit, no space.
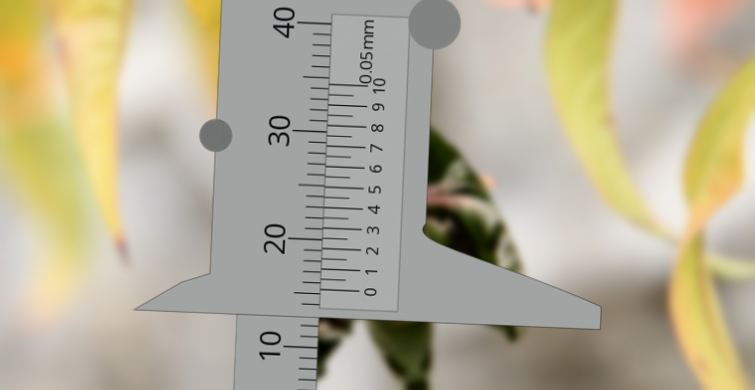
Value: 15.4mm
